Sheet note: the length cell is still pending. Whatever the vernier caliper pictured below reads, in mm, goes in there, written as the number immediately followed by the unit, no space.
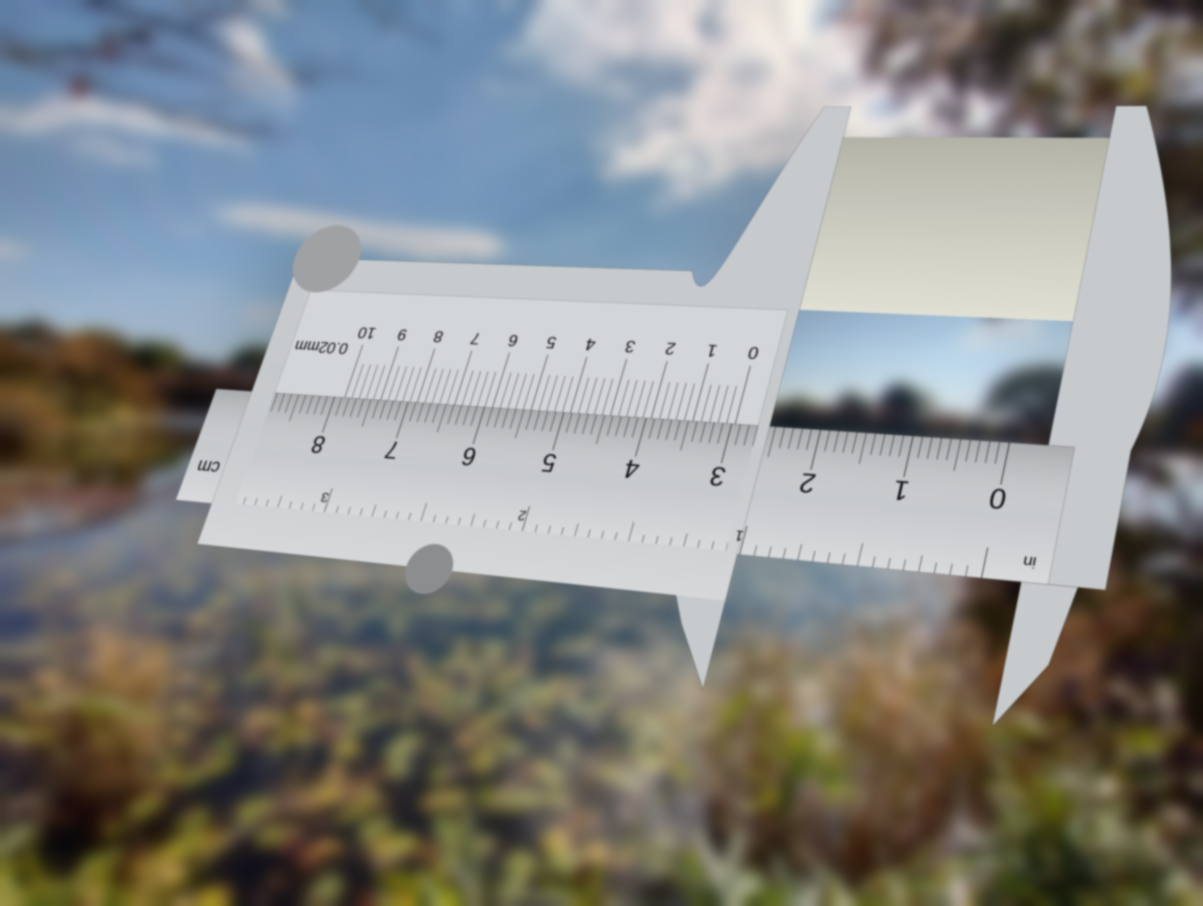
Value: 29.6mm
